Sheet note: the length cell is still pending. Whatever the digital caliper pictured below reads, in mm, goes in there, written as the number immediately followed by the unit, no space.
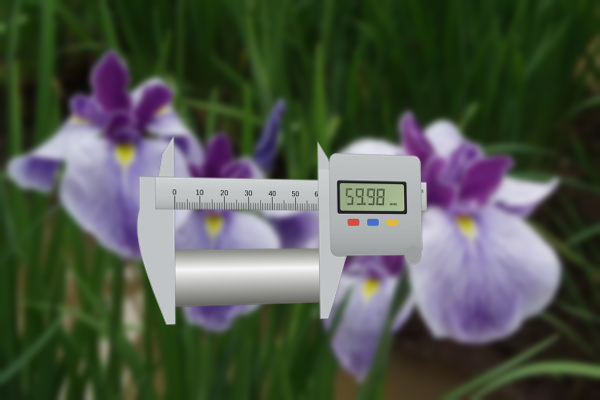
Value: 59.98mm
